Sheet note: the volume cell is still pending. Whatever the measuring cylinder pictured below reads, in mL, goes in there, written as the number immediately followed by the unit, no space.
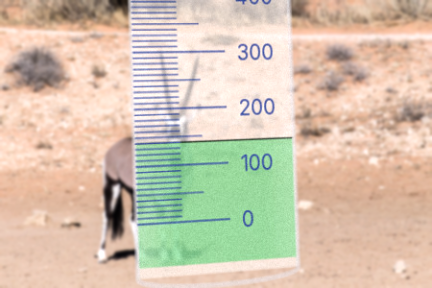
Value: 140mL
